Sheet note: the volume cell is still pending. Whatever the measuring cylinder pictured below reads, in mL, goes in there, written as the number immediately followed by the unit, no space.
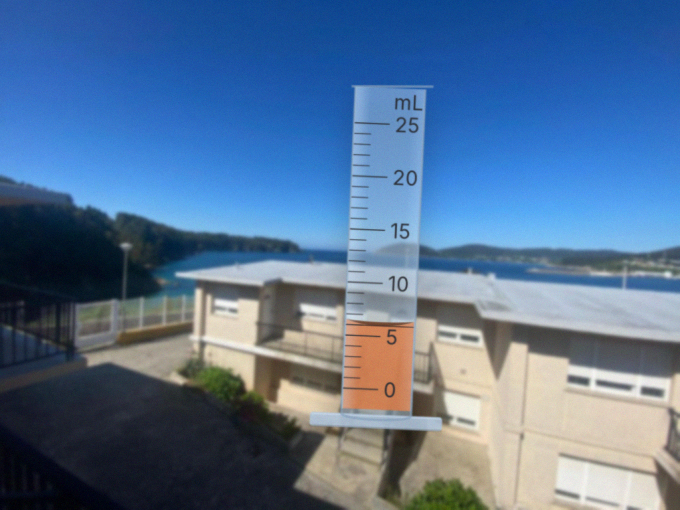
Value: 6mL
